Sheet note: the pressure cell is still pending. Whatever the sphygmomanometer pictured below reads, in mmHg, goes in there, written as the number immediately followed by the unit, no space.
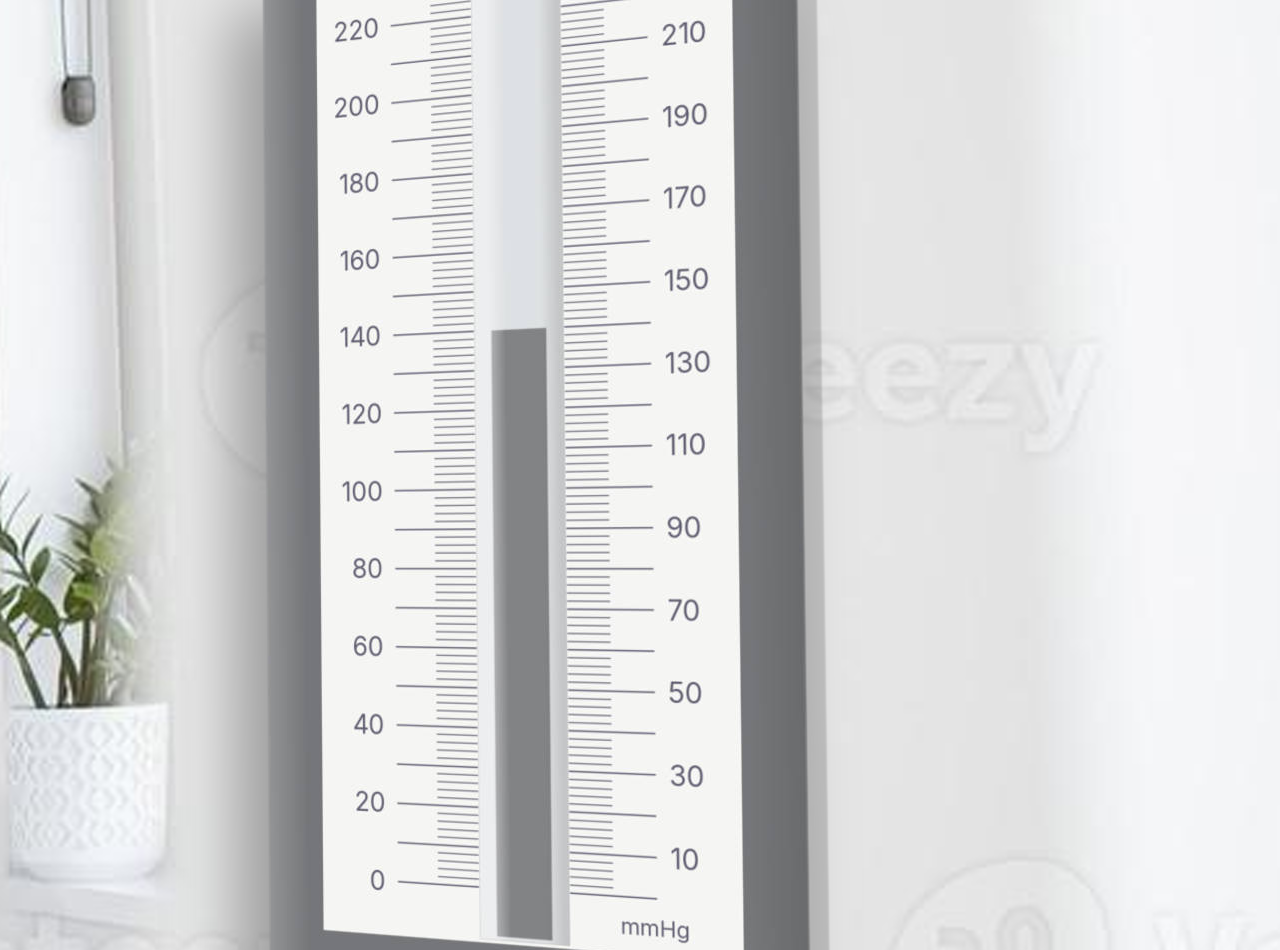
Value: 140mmHg
